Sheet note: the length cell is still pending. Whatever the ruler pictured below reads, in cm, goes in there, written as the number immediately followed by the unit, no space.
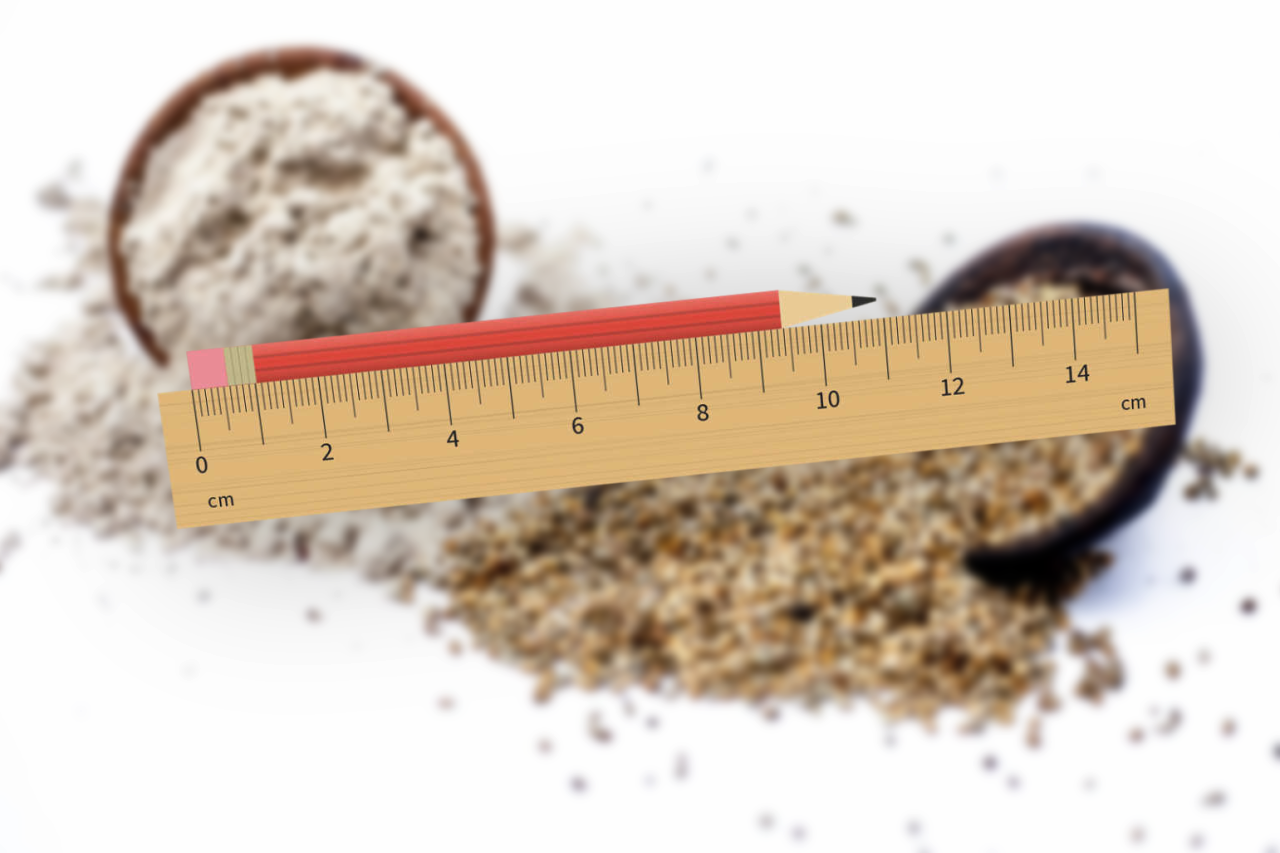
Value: 10.9cm
